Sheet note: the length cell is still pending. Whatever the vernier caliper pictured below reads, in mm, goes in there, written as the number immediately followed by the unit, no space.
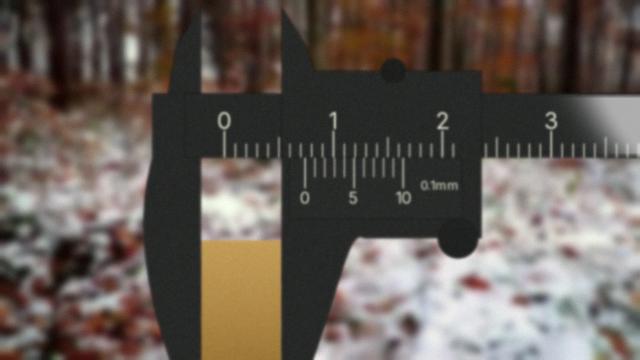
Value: 7.4mm
